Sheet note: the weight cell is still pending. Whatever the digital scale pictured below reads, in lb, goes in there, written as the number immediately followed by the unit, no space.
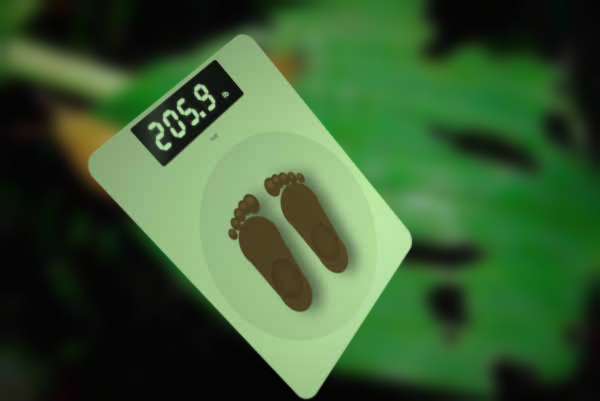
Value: 205.9lb
